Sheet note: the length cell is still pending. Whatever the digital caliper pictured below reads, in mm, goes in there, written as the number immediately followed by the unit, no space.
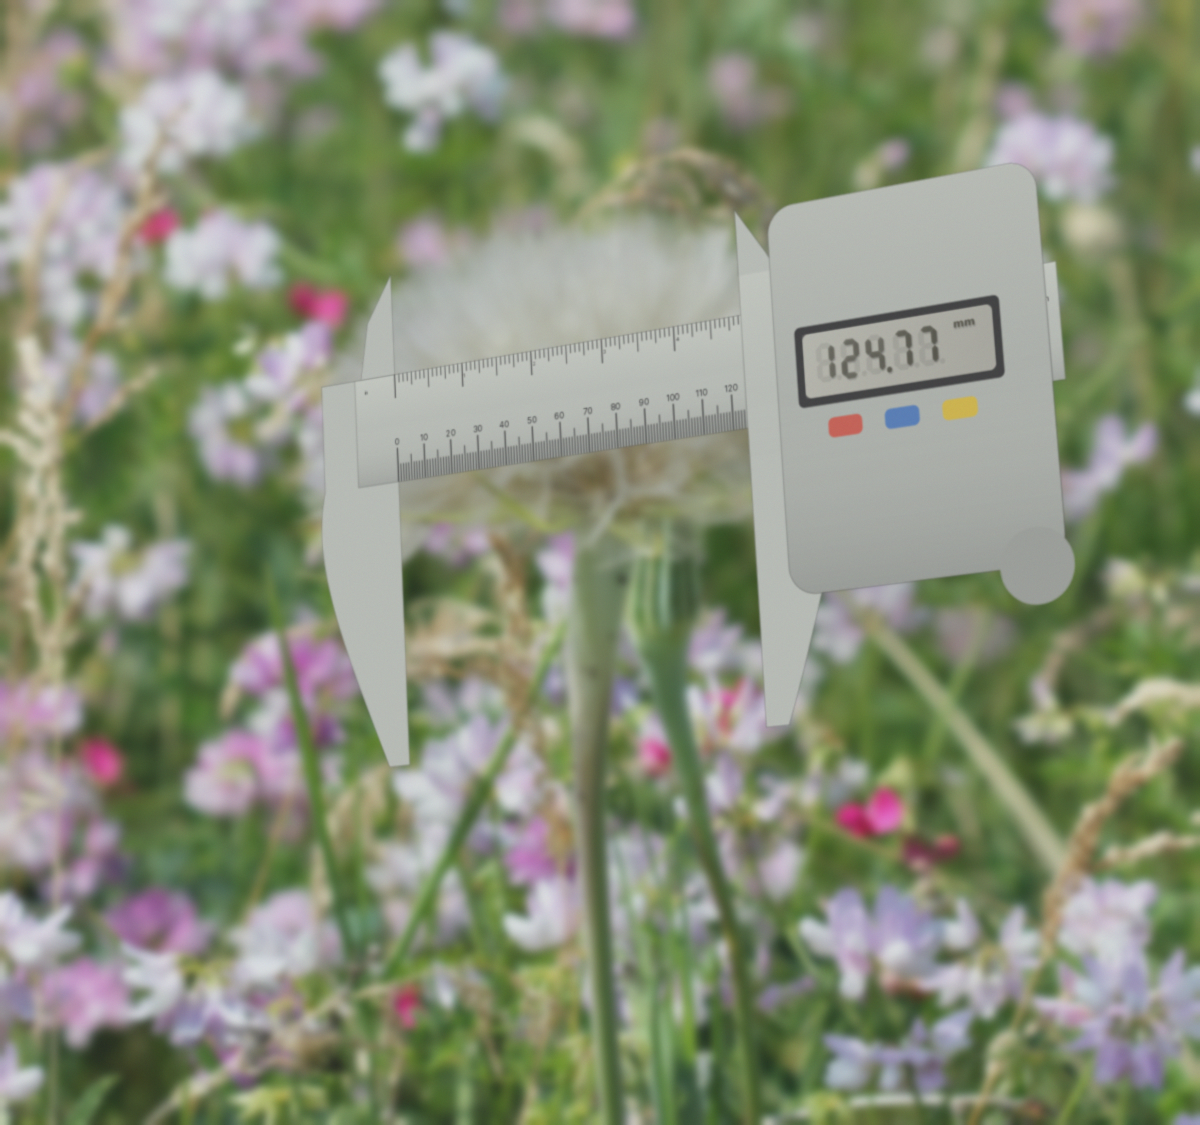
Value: 124.77mm
